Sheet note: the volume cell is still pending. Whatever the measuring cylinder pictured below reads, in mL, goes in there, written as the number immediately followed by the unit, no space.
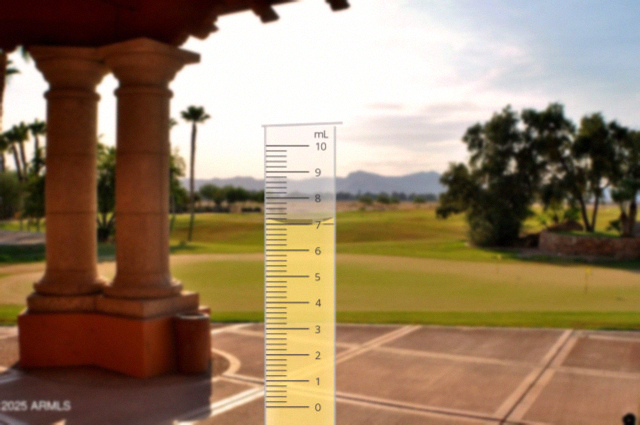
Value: 7mL
